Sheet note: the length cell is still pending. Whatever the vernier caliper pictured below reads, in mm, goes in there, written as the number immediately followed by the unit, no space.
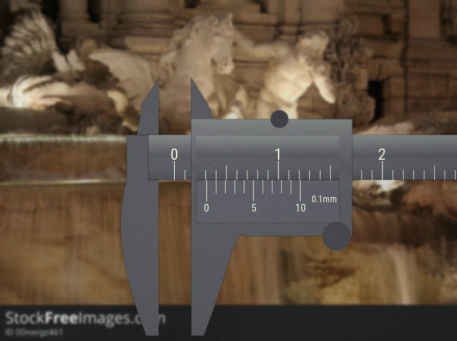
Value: 3.1mm
